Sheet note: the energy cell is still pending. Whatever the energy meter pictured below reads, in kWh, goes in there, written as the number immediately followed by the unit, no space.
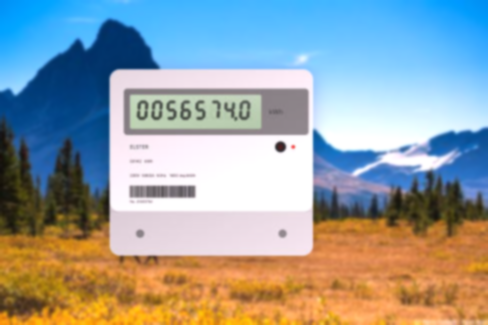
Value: 56574.0kWh
